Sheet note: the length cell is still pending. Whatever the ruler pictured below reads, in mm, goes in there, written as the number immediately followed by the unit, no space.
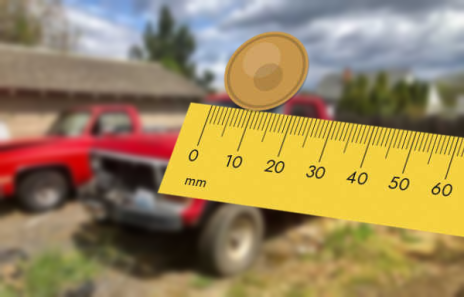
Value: 20mm
